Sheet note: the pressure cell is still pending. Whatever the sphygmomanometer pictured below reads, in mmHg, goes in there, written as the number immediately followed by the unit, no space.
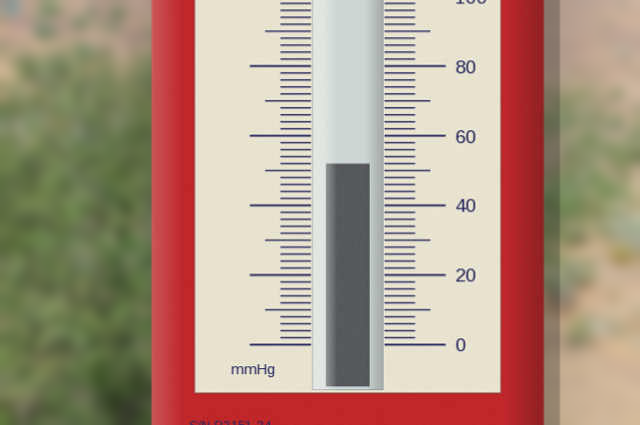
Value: 52mmHg
